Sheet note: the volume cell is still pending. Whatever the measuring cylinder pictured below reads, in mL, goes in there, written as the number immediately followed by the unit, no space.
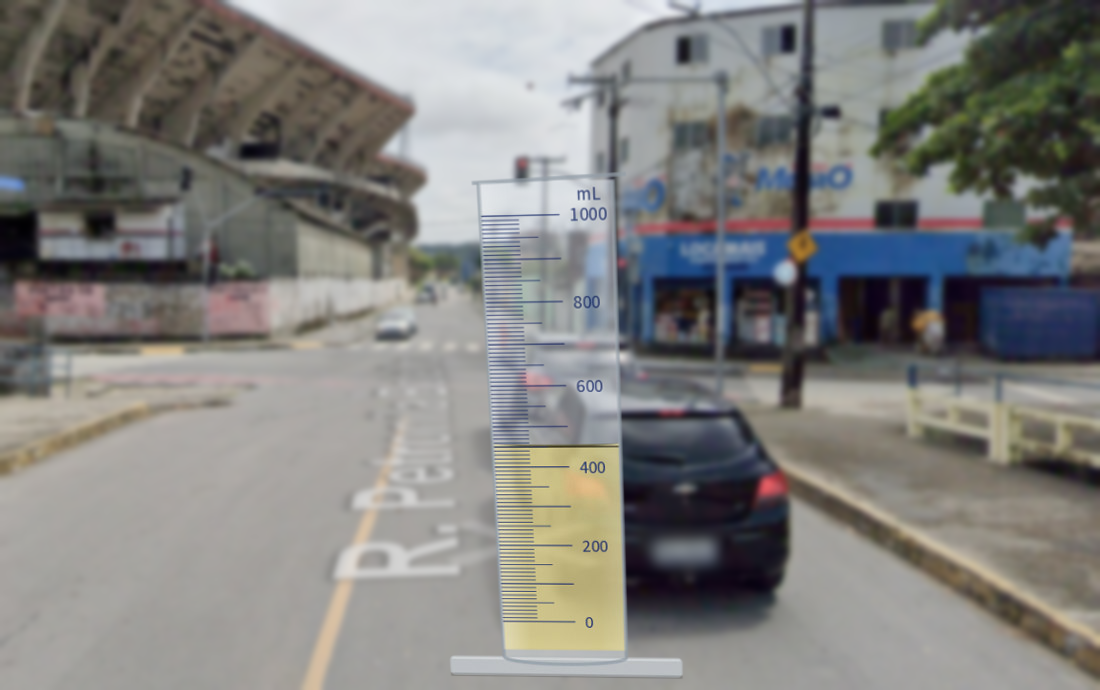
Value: 450mL
